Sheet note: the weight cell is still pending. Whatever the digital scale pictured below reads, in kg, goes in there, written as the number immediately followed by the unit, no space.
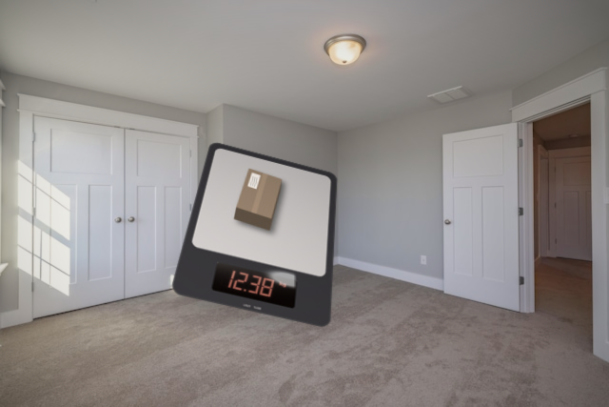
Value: 12.38kg
